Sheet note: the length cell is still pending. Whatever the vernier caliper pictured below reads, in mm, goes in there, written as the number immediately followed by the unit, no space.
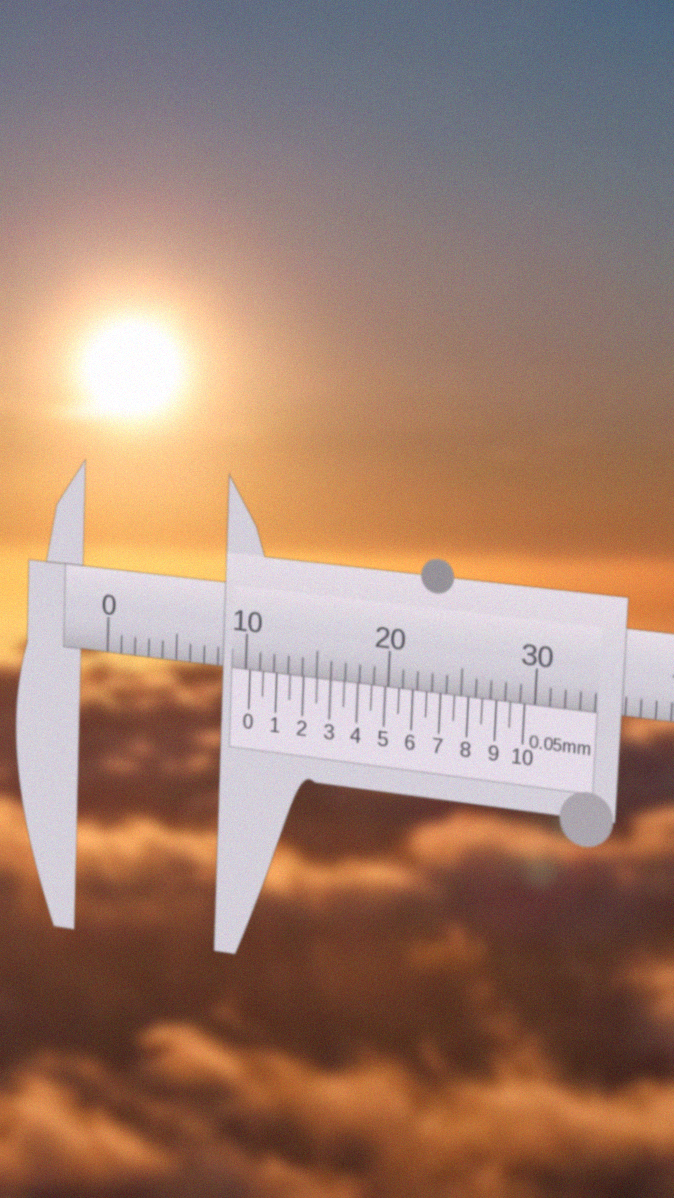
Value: 10.3mm
